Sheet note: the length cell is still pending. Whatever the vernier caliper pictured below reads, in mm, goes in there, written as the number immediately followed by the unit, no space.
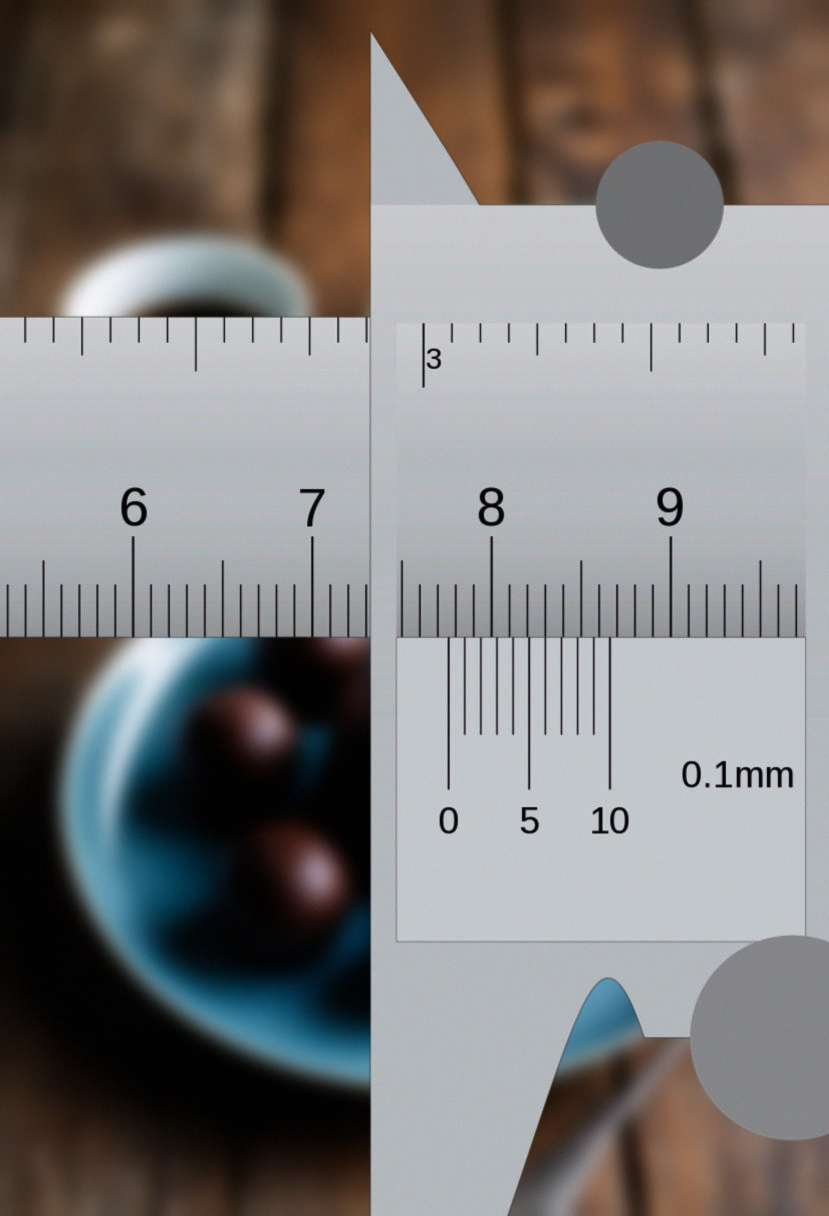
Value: 77.6mm
